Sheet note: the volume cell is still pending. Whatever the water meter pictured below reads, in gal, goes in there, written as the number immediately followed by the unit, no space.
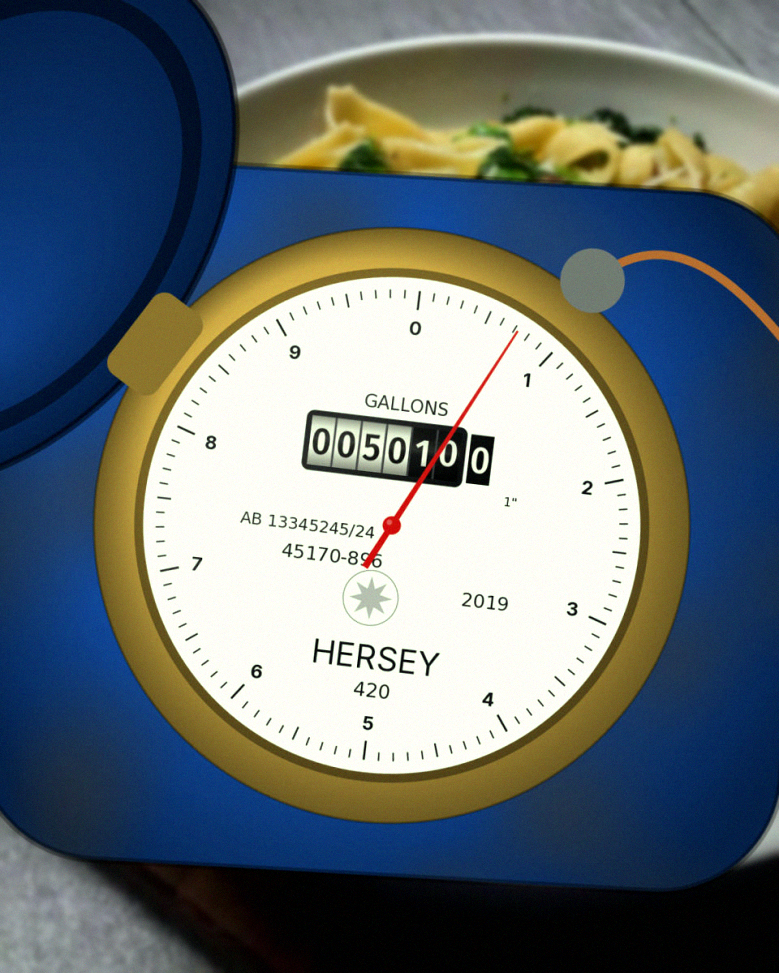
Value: 50100.7gal
